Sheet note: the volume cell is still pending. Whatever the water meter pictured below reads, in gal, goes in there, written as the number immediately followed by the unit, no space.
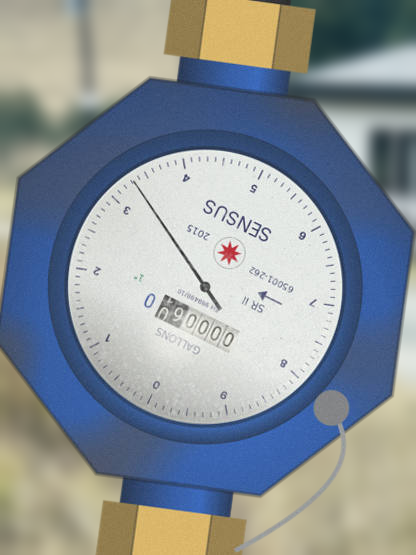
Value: 603.3gal
